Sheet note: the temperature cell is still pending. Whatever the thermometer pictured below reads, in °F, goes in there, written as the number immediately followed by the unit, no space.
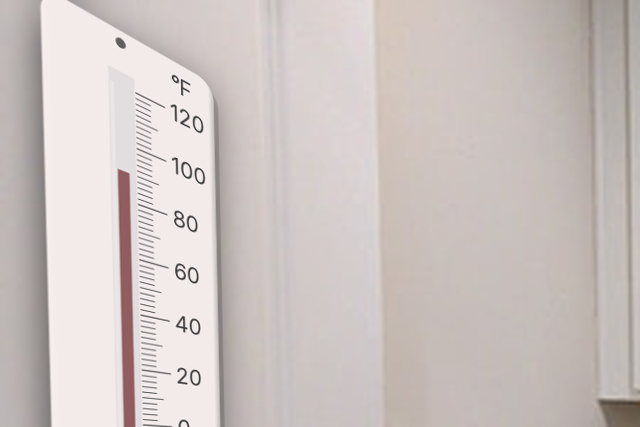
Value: 90°F
